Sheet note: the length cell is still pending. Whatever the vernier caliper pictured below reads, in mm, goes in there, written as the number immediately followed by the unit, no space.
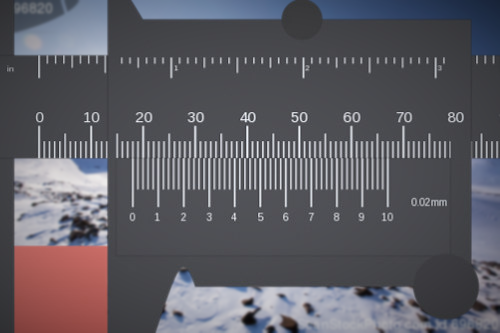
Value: 18.0mm
